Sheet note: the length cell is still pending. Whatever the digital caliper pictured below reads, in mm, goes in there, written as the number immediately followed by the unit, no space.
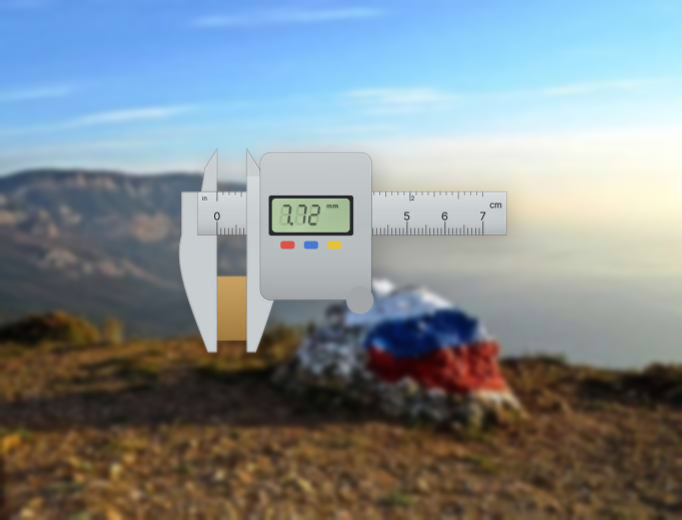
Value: 7.72mm
